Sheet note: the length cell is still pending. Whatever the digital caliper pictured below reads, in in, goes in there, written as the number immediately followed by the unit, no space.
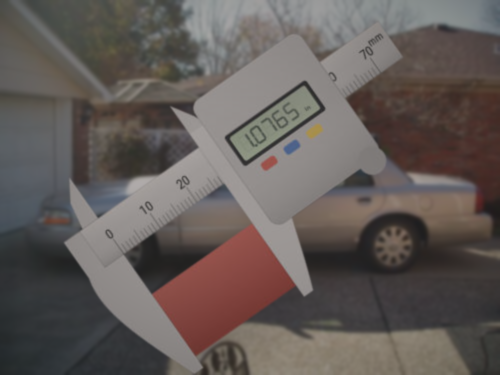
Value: 1.0765in
